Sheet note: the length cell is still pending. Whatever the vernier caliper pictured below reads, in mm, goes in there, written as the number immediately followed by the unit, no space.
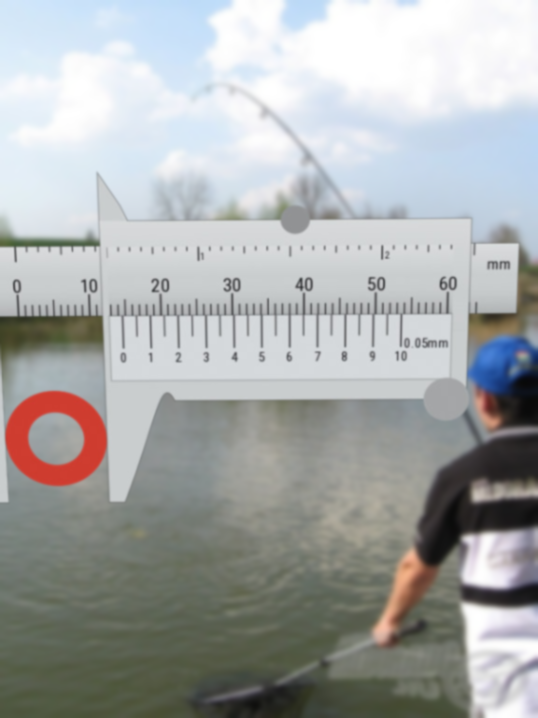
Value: 14.6mm
